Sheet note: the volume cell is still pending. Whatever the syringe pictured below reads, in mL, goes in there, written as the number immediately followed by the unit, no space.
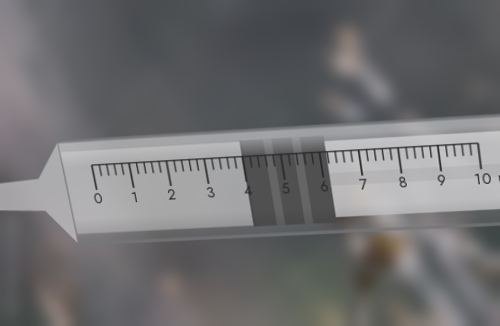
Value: 4mL
